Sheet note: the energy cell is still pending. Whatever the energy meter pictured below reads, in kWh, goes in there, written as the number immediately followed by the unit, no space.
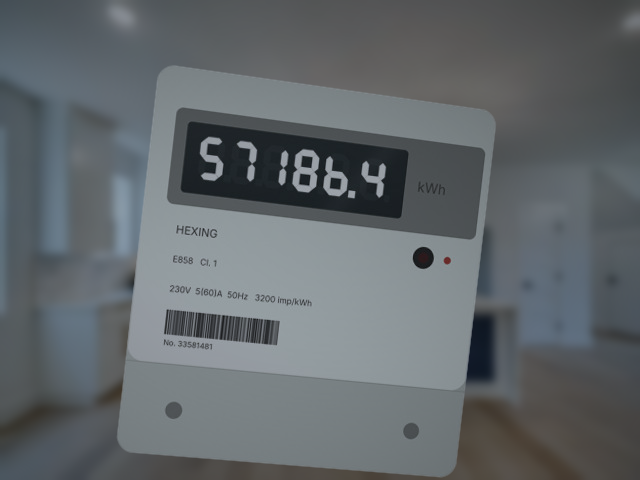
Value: 57186.4kWh
